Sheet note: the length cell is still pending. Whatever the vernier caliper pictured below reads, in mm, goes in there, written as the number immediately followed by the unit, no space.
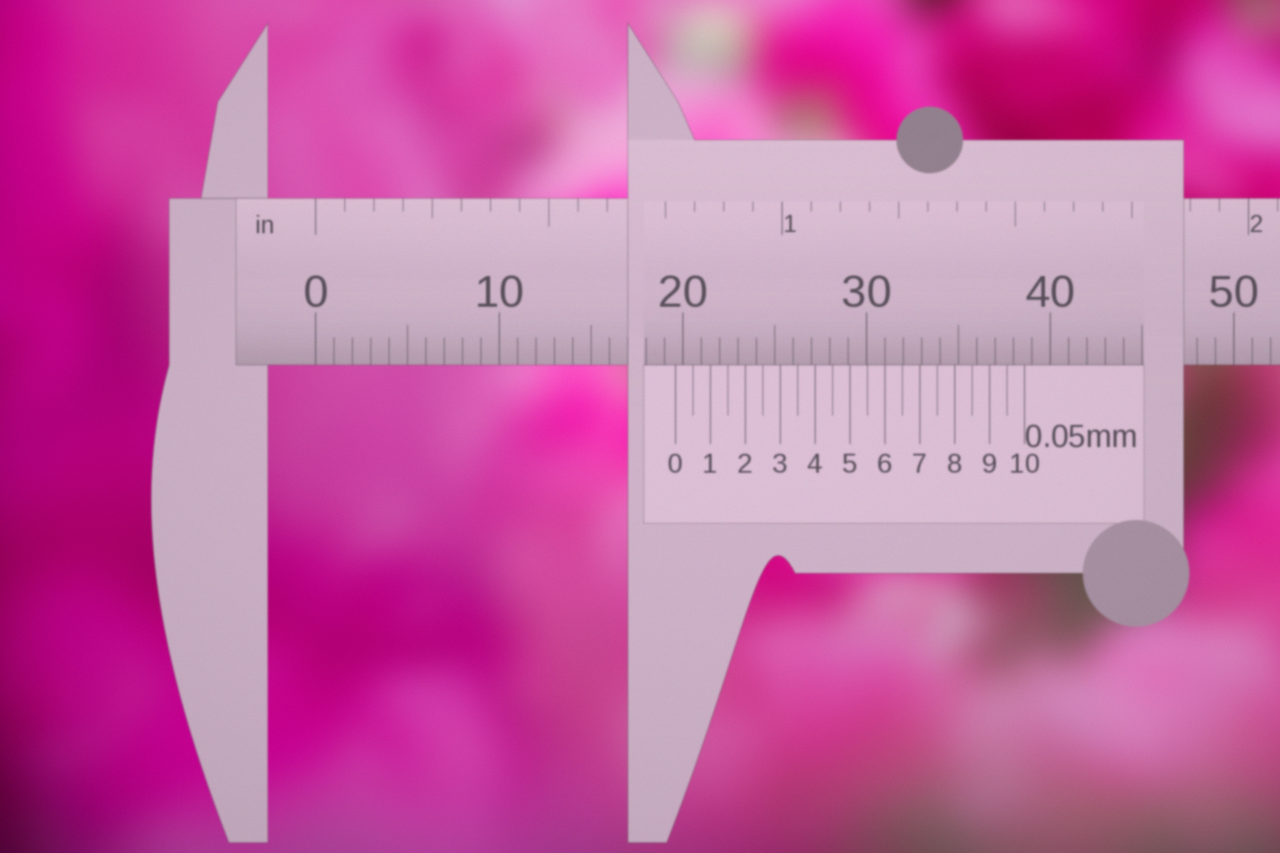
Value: 19.6mm
